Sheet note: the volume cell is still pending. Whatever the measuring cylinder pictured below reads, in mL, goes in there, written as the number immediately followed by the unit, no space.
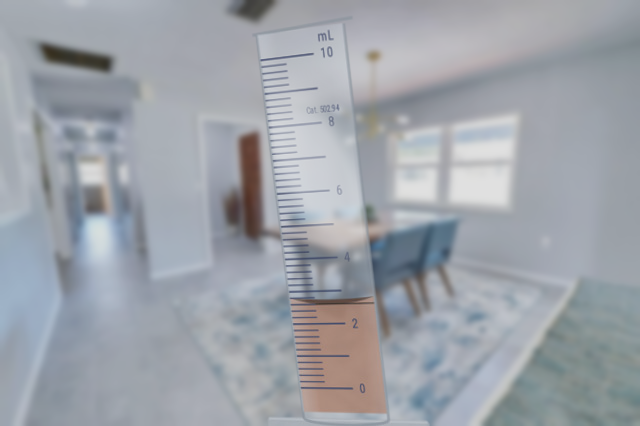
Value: 2.6mL
